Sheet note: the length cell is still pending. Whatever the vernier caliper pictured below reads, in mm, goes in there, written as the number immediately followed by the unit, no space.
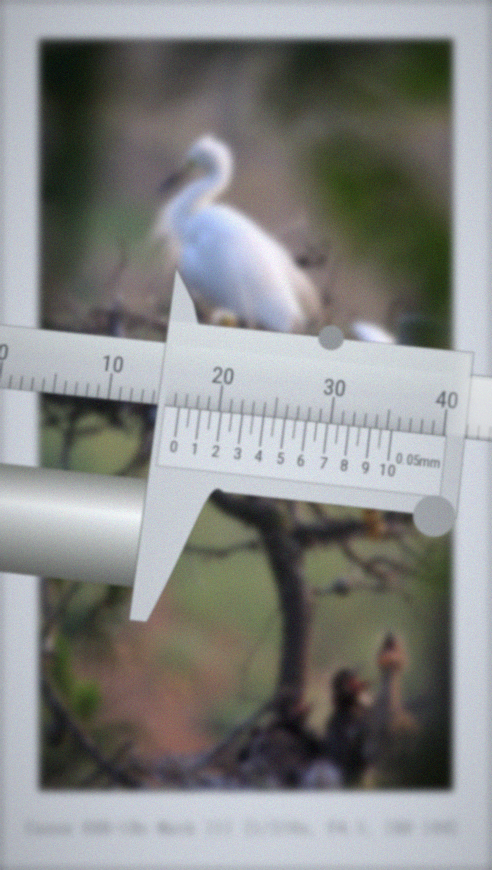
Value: 16.4mm
